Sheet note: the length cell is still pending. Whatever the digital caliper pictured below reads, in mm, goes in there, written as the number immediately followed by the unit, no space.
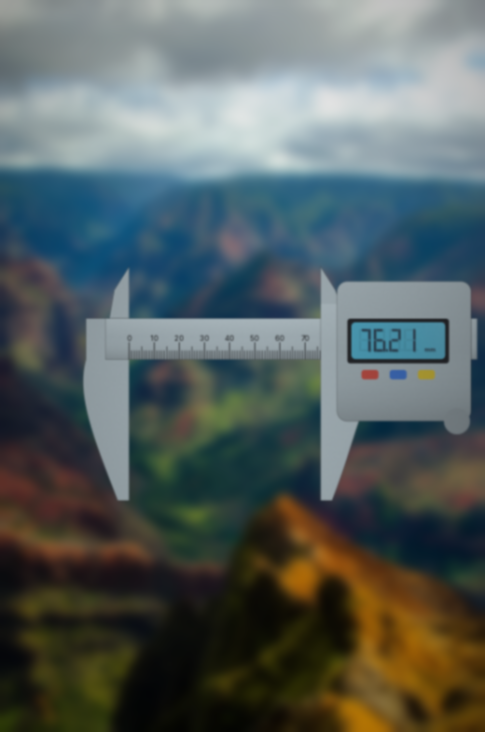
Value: 76.21mm
